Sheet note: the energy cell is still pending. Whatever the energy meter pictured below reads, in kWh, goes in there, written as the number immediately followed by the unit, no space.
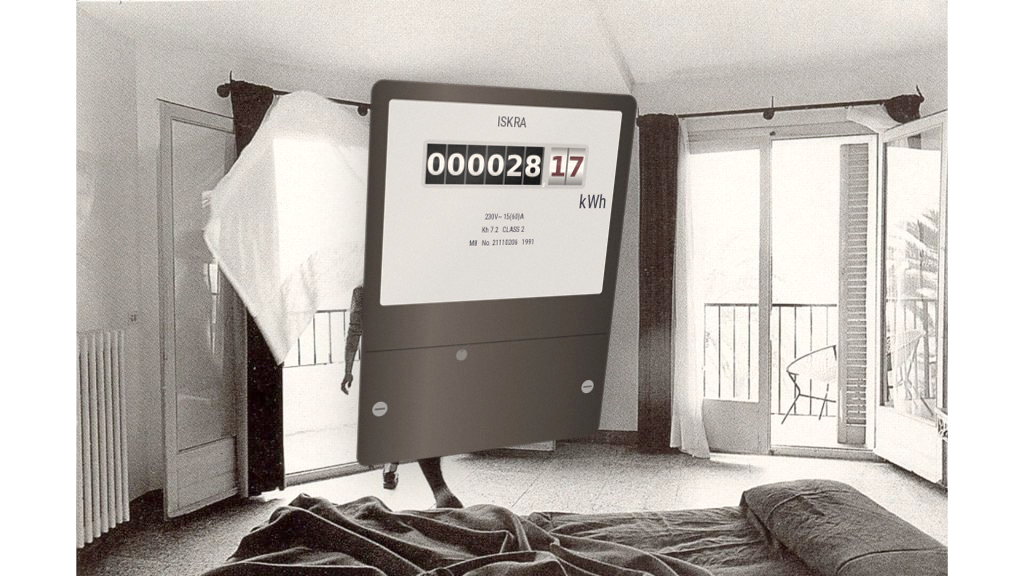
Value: 28.17kWh
